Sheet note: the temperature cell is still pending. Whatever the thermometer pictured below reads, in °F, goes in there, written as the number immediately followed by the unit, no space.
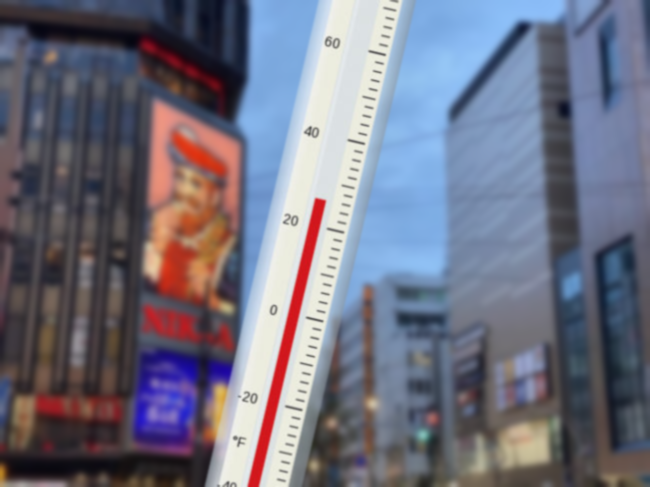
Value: 26°F
